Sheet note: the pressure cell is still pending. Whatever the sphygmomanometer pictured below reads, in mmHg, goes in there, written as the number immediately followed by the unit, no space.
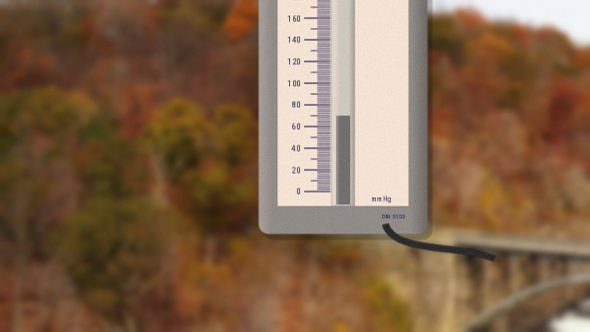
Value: 70mmHg
